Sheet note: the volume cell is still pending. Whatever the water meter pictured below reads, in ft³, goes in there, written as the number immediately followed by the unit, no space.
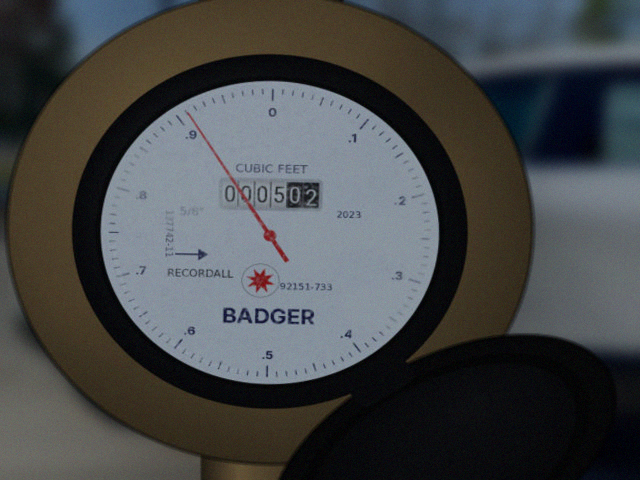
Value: 501.91ft³
